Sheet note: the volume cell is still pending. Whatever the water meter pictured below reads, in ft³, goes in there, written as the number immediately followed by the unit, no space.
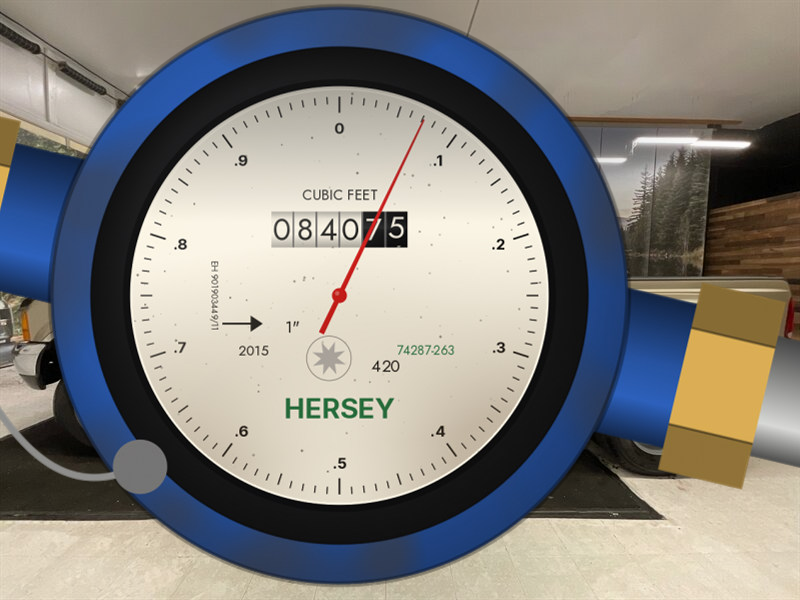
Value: 84075.07ft³
